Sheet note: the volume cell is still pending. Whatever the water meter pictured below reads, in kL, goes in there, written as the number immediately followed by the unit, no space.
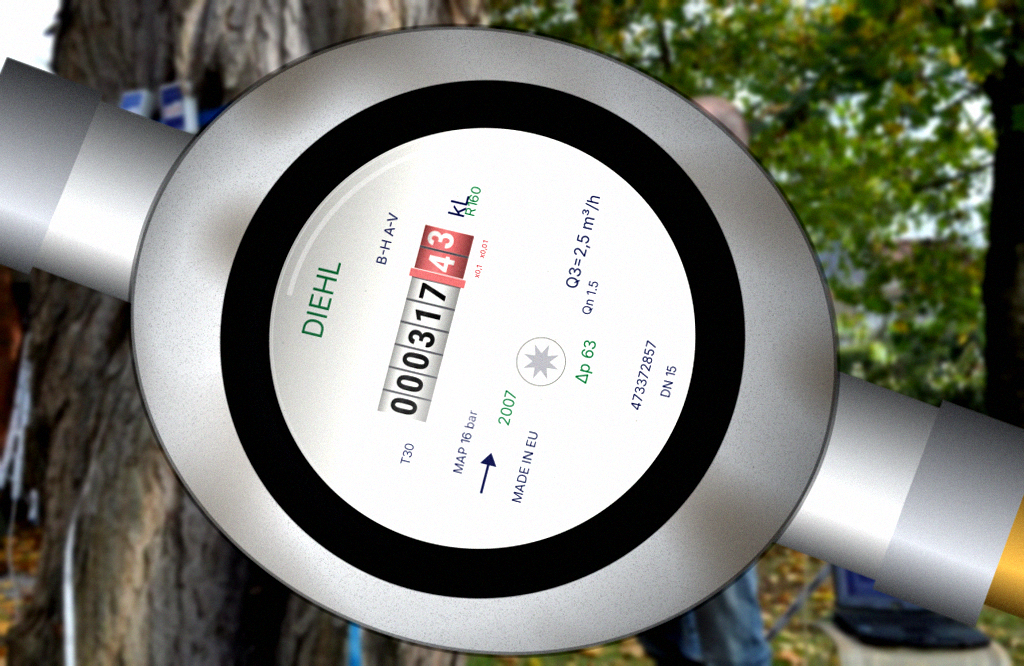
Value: 317.43kL
